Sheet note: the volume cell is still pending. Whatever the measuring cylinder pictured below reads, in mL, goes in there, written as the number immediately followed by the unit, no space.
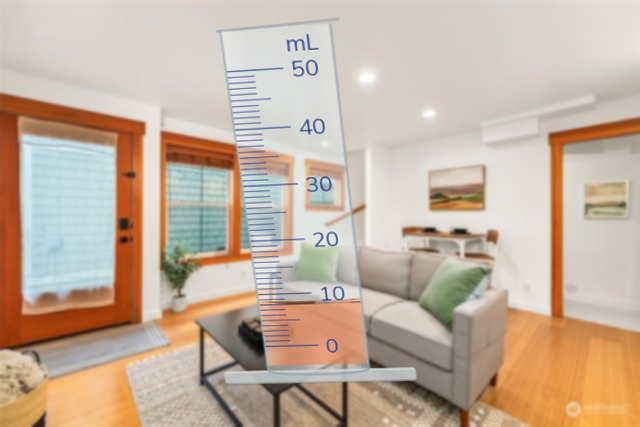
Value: 8mL
